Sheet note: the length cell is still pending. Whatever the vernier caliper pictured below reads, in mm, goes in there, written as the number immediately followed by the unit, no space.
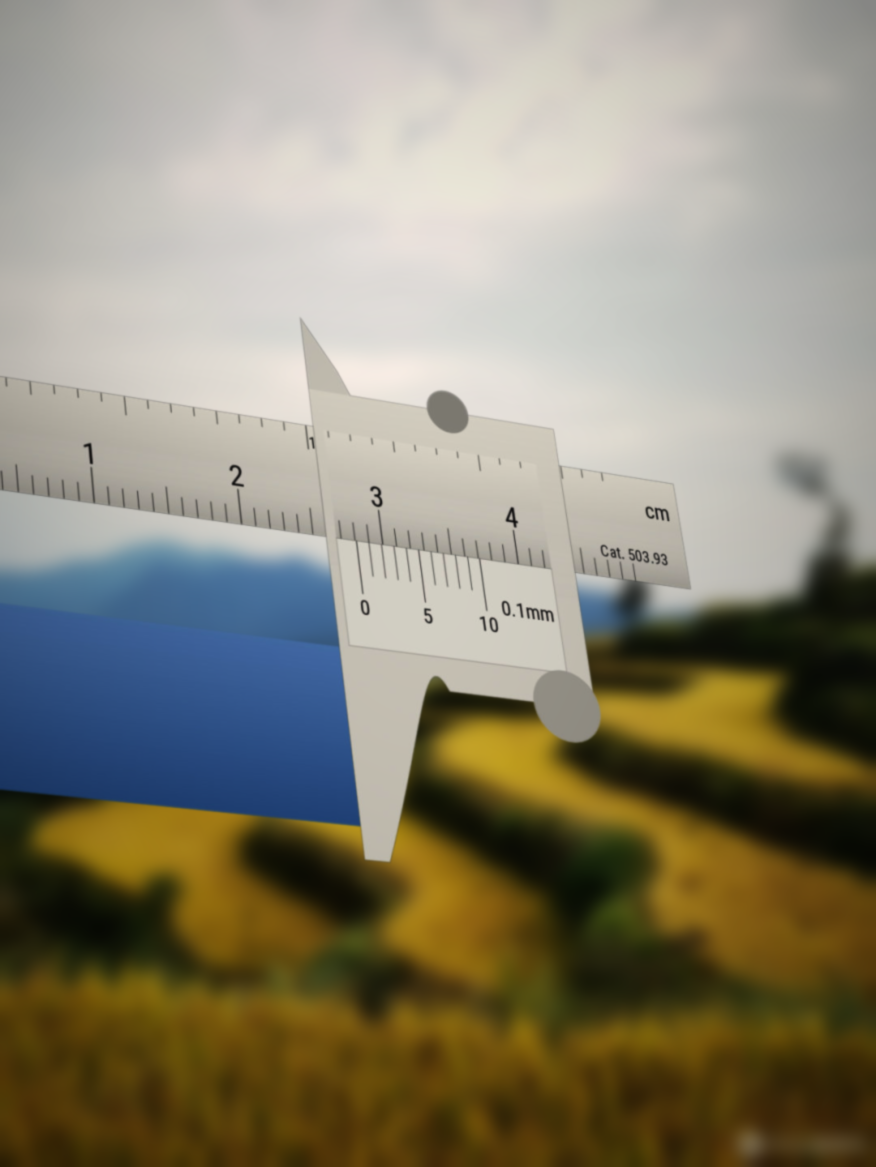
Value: 28.1mm
